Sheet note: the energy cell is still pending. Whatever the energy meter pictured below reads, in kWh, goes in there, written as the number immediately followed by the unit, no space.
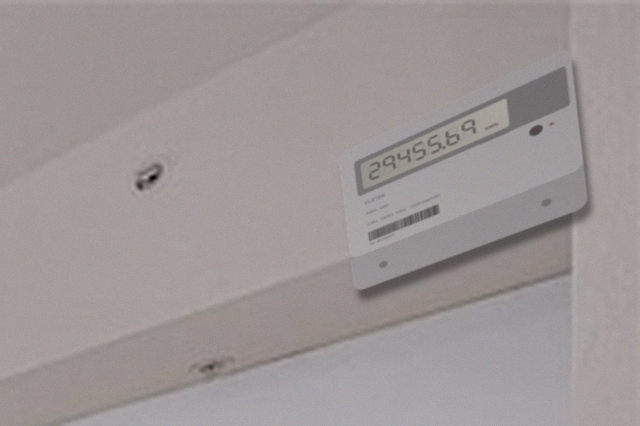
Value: 29455.69kWh
